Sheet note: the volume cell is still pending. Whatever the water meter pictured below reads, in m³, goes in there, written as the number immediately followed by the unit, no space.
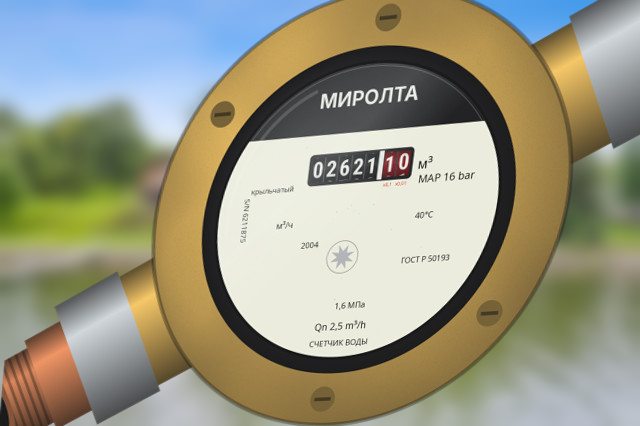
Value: 2621.10m³
